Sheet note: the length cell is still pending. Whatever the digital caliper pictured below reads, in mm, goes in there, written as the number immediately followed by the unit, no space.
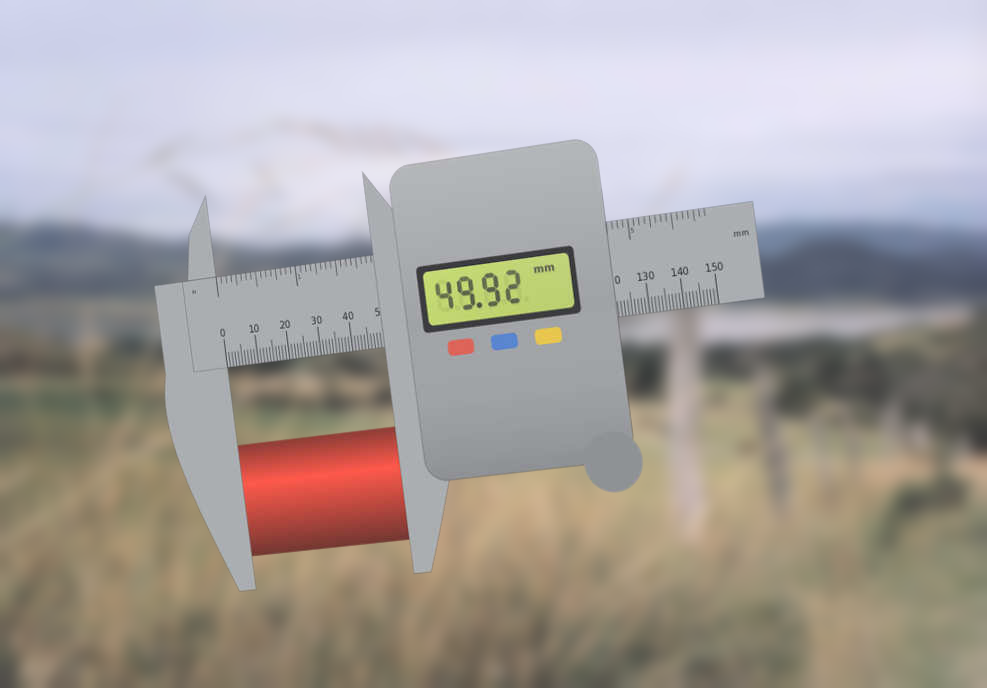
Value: 49.92mm
